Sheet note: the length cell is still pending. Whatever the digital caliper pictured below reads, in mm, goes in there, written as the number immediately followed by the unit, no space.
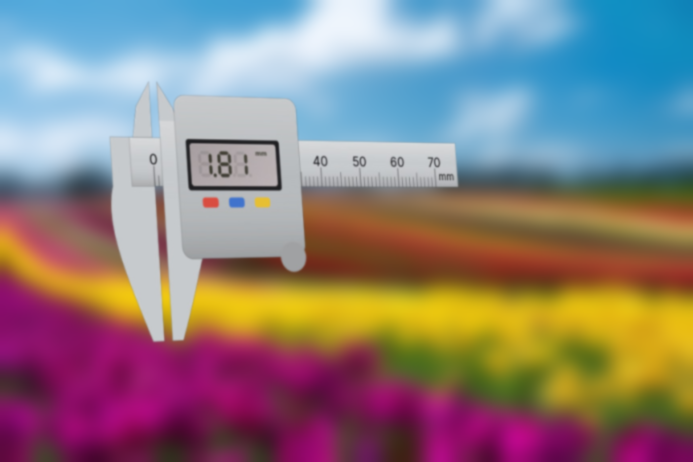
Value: 1.81mm
